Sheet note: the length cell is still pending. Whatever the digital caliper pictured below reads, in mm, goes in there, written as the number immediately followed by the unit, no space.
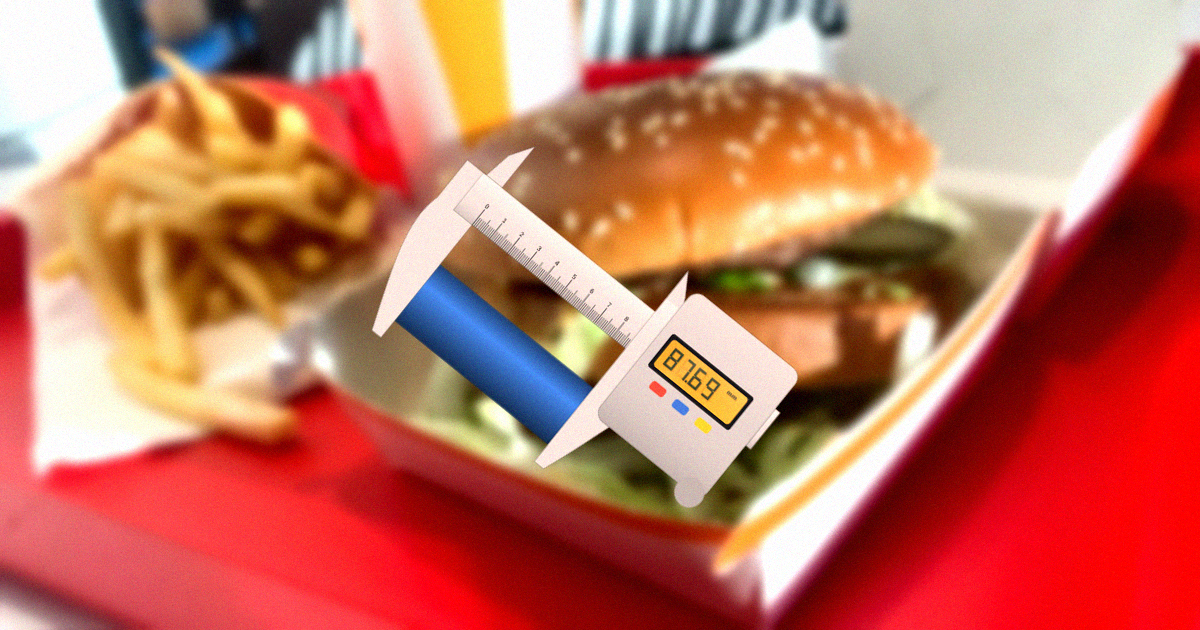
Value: 87.69mm
